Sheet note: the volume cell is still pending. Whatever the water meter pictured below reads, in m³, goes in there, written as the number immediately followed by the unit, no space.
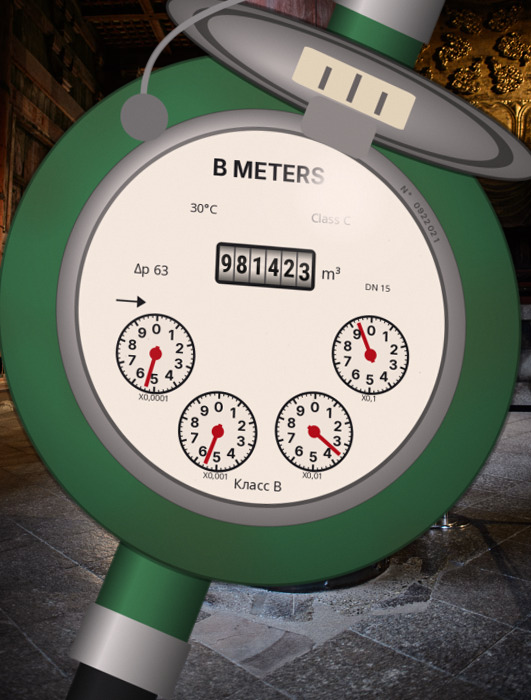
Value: 981422.9355m³
